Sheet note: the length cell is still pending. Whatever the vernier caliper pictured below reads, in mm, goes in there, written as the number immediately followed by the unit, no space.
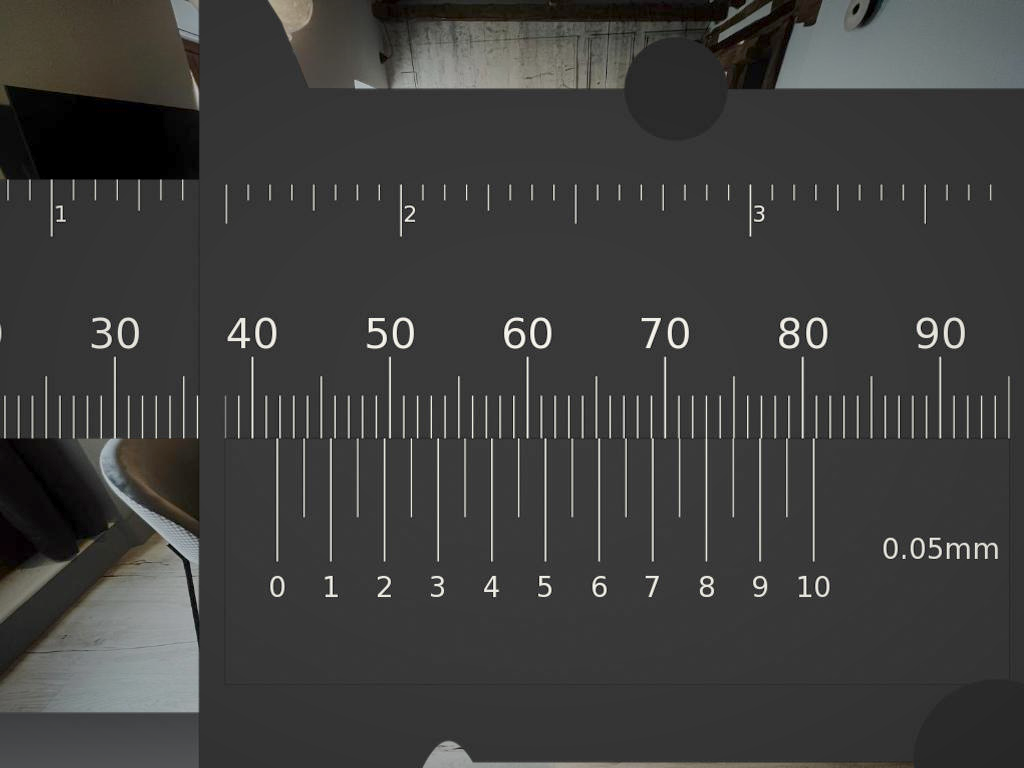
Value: 41.8mm
